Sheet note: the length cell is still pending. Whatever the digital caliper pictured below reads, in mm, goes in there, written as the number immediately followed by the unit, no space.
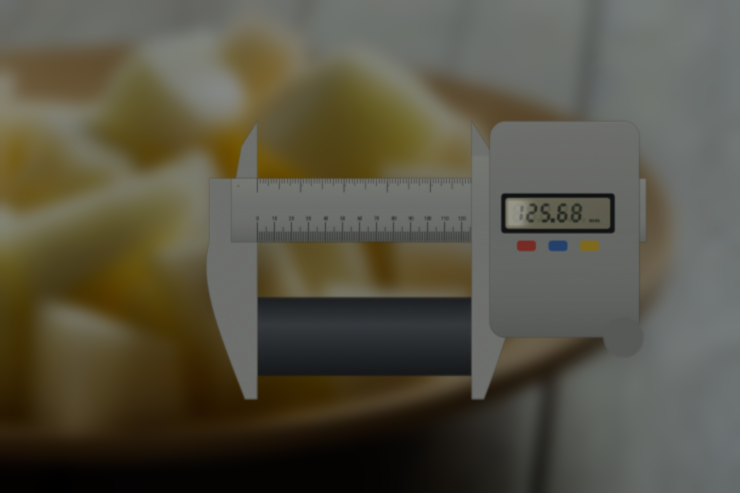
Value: 125.68mm
